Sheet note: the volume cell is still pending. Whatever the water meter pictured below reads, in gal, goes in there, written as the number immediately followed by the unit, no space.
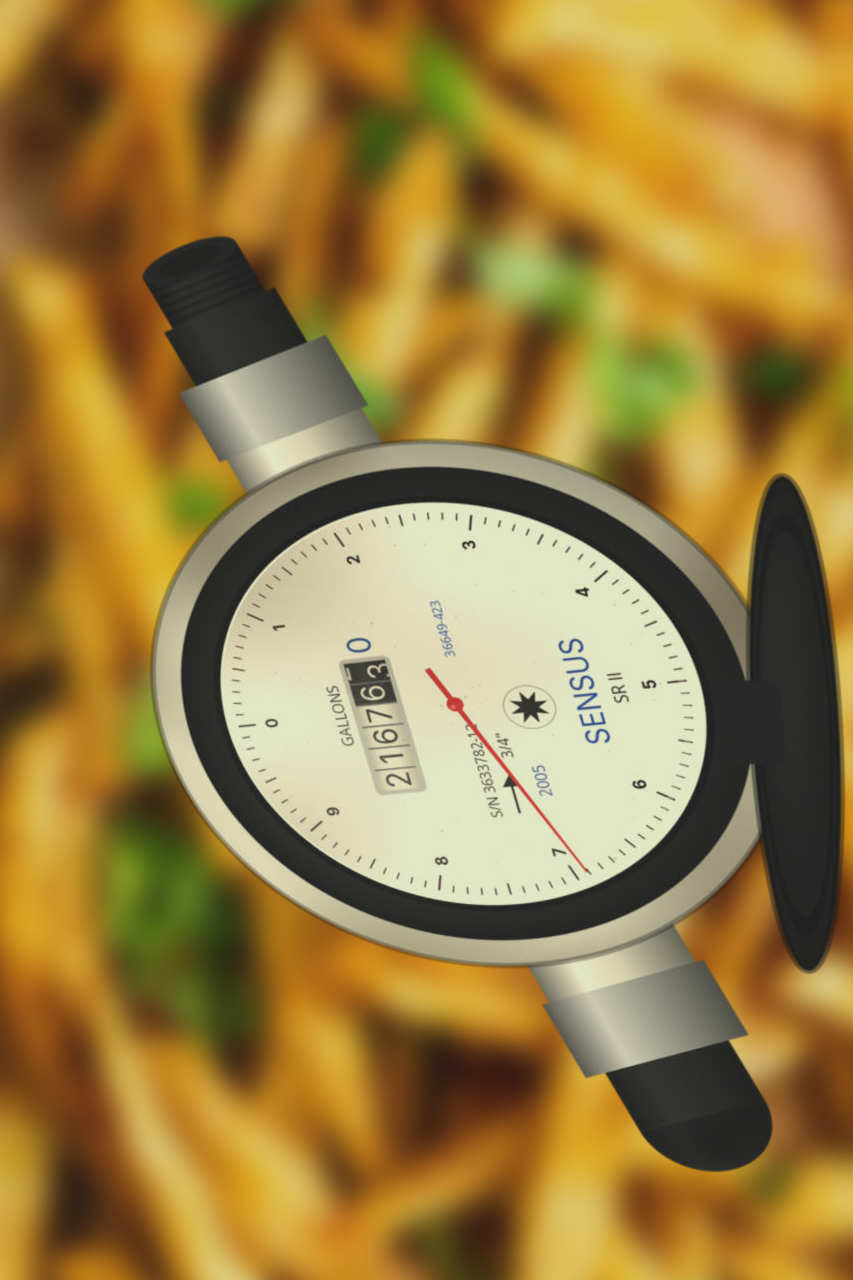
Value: 2167626.9gal
